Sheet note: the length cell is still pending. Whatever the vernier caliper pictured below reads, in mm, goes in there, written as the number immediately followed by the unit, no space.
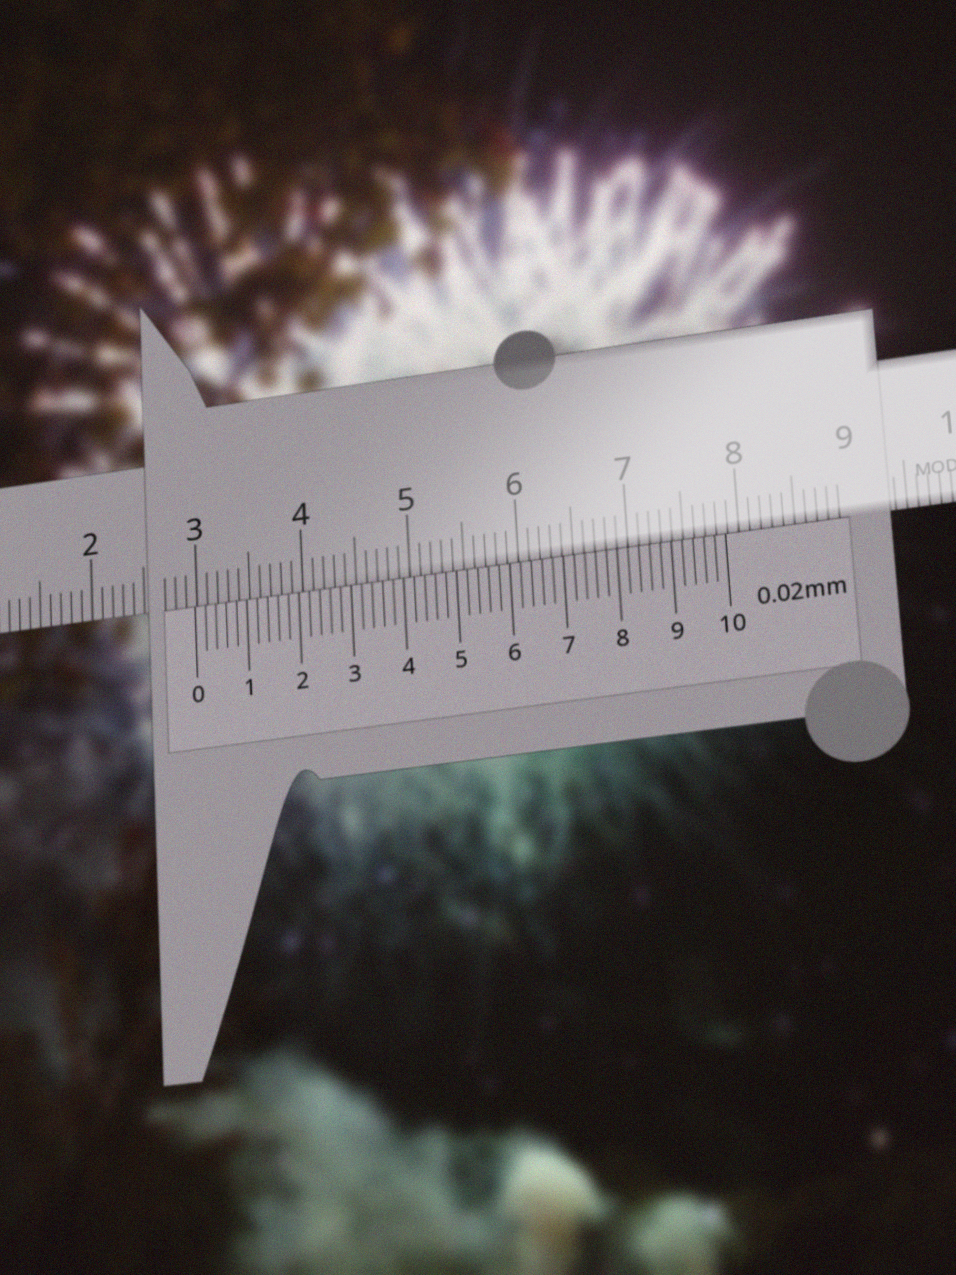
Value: 29.8mm
